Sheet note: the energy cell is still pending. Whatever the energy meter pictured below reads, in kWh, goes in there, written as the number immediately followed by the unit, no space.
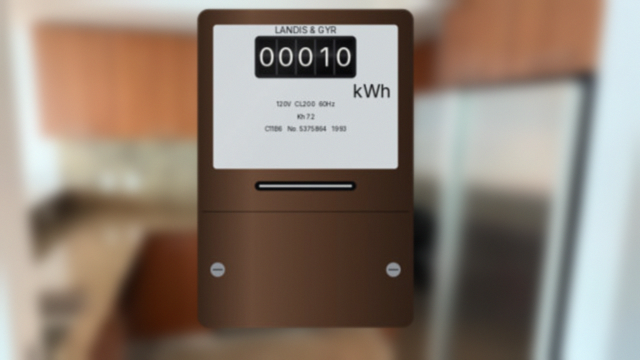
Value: 10kWh
